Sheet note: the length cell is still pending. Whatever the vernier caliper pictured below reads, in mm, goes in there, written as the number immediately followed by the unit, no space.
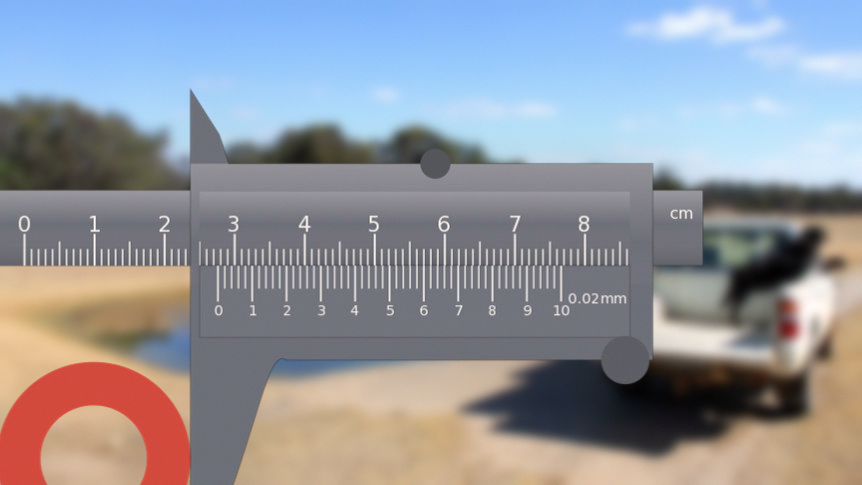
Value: 27.6mm
